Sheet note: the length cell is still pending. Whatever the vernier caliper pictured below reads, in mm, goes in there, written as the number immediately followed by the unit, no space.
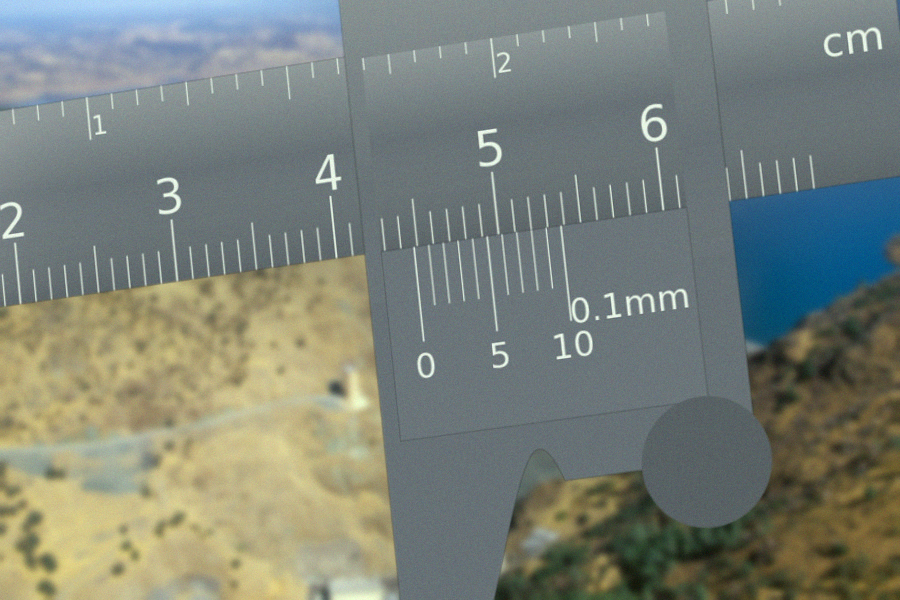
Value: 44.8mm
